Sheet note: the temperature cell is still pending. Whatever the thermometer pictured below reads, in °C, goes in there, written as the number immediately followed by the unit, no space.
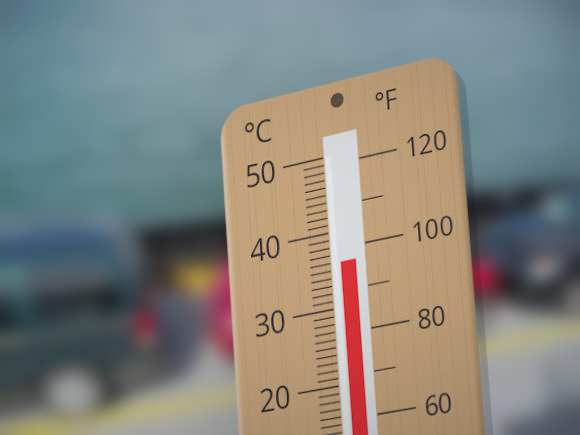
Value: 36°C
